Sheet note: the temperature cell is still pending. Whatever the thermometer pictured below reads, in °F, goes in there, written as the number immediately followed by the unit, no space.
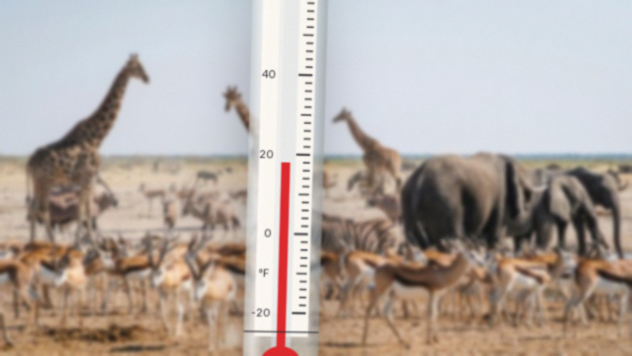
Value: 18°F
